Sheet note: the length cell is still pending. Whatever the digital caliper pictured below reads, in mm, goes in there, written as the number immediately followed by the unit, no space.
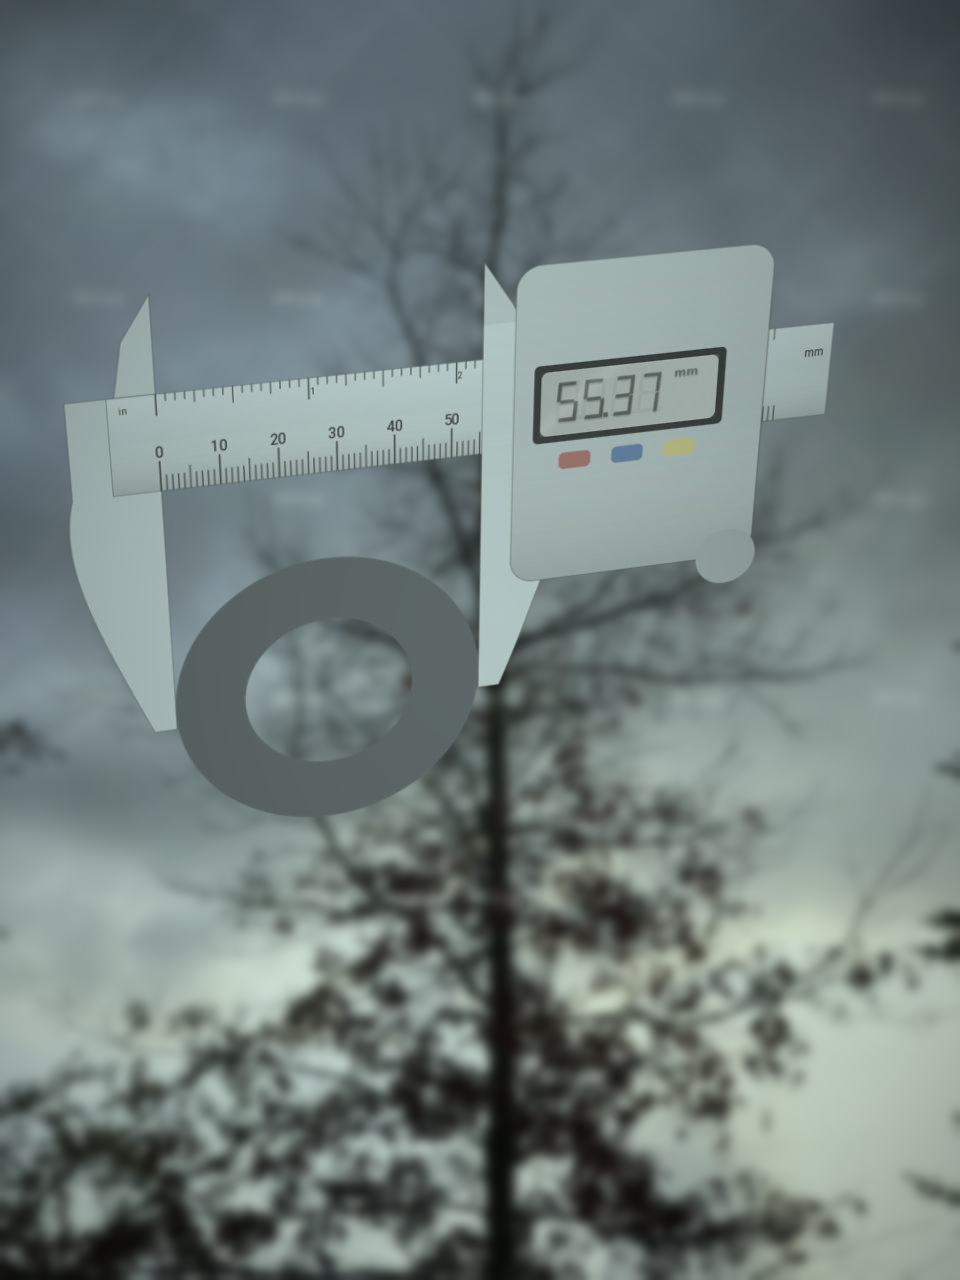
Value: 55.37mm
